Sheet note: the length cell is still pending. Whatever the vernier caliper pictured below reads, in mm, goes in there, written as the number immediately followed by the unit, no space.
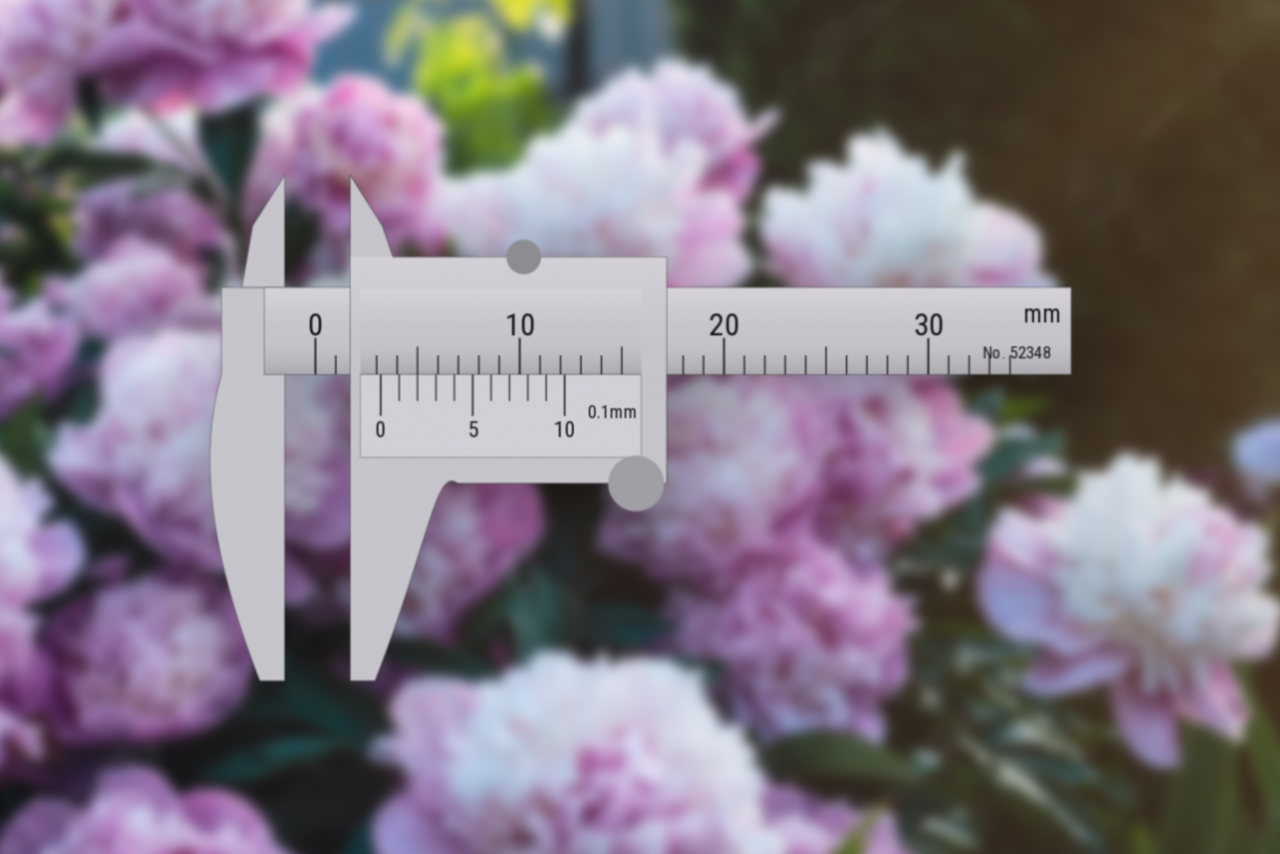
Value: 3.2mm
